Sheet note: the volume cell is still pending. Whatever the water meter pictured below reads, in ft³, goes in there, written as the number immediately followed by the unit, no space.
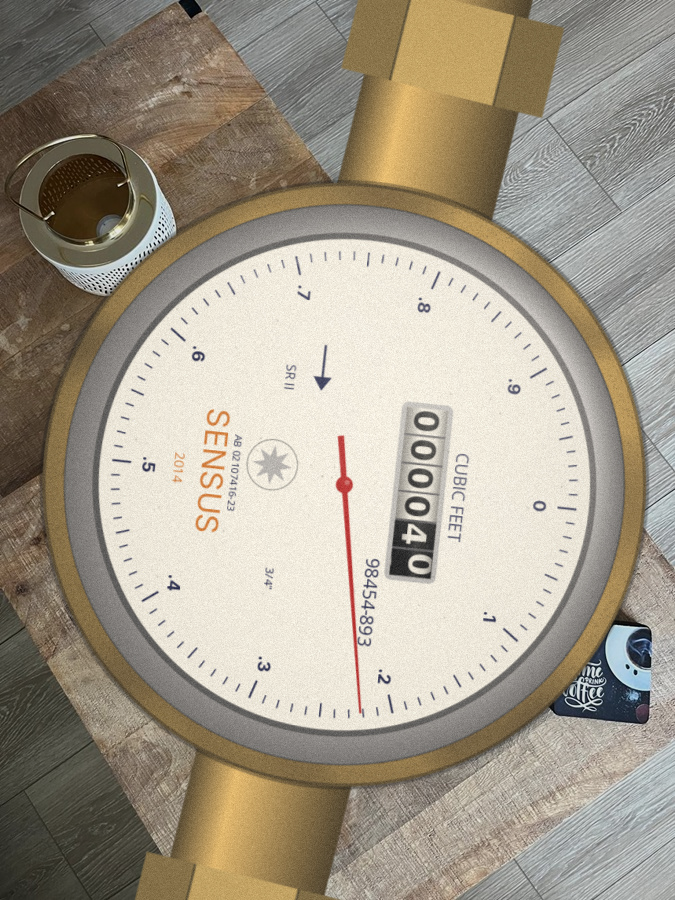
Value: 40.22ft³
